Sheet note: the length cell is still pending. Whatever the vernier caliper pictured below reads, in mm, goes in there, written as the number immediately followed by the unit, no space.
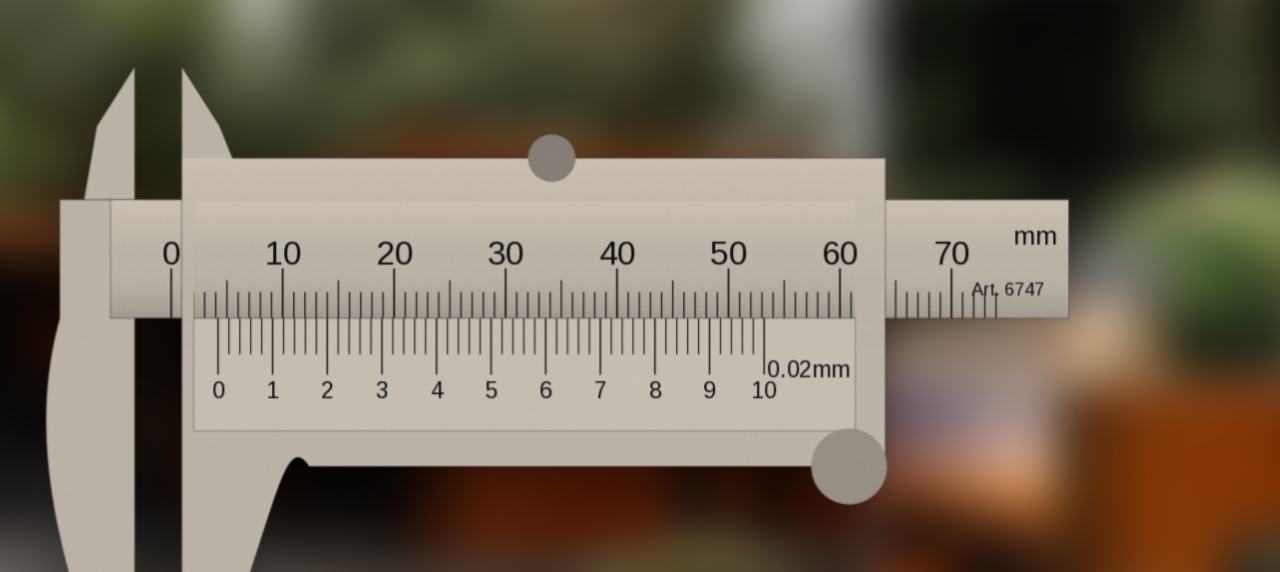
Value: 4.2mm
